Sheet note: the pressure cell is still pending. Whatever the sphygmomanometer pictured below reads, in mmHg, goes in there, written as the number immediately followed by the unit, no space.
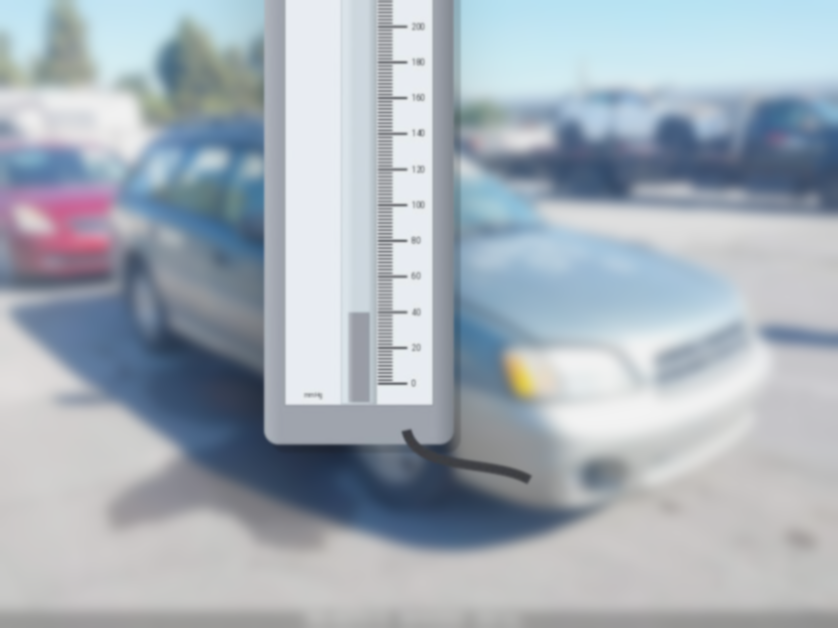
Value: 40mmHg
